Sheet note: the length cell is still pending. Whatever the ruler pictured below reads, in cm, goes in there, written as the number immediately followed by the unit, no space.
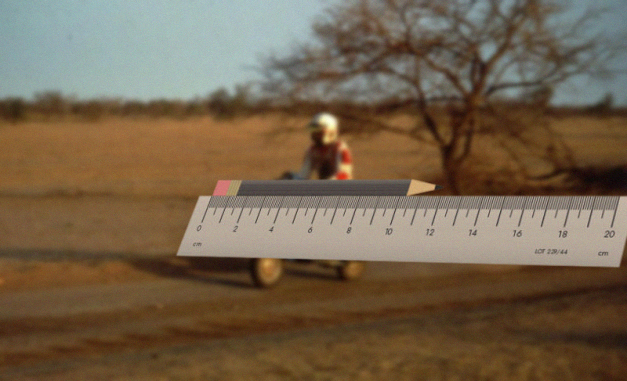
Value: 12cm
